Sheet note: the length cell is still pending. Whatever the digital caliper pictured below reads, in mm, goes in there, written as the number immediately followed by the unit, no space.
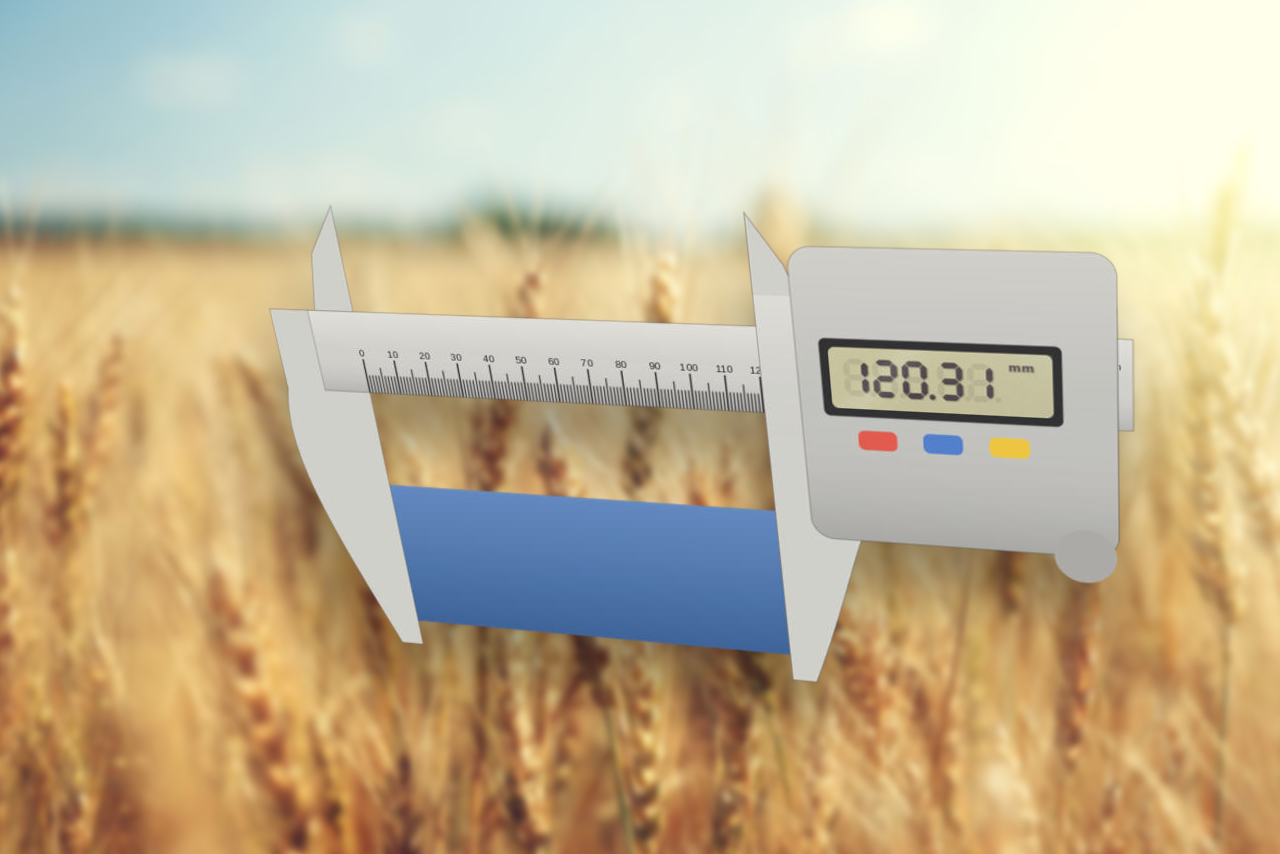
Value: 120.31mm
